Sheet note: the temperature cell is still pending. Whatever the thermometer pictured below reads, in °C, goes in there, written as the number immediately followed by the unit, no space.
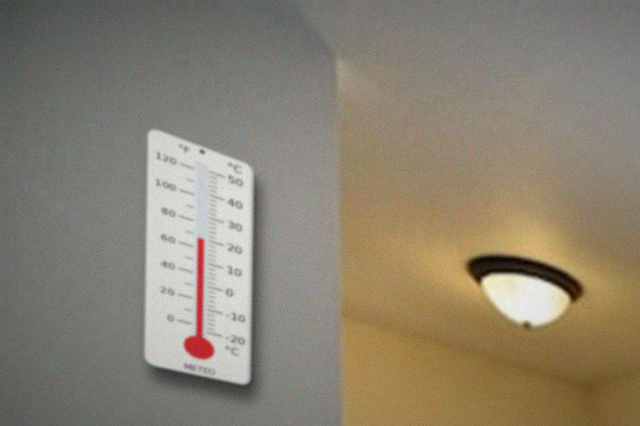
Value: 20°C
